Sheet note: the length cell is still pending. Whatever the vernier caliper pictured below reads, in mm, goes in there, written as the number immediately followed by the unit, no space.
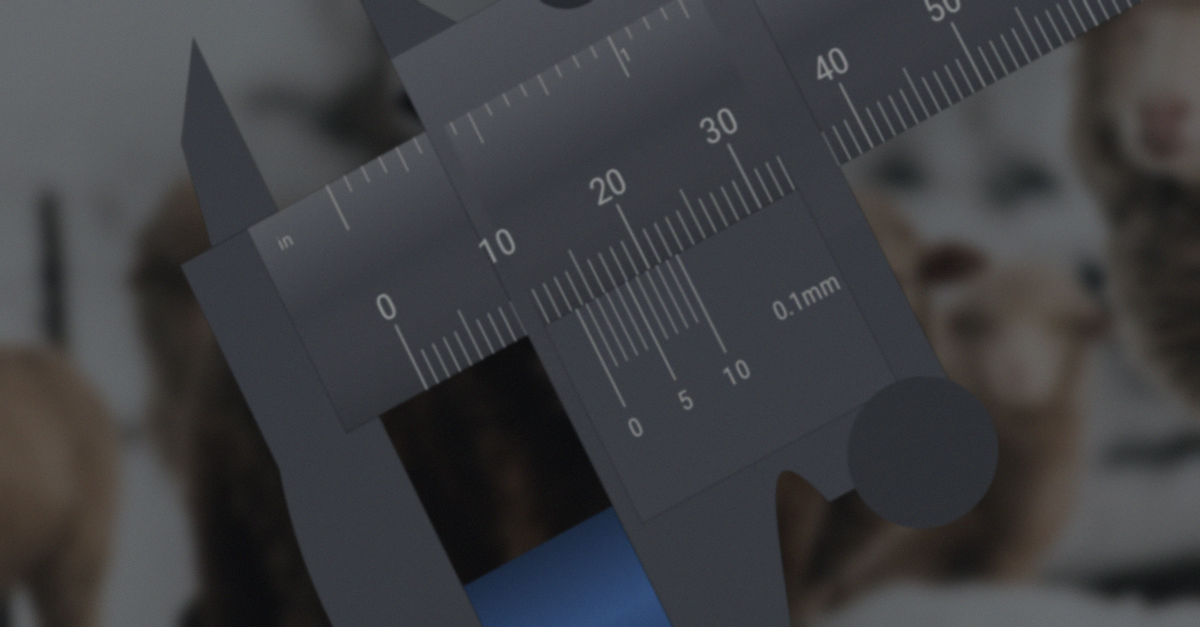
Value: 13.4mm
